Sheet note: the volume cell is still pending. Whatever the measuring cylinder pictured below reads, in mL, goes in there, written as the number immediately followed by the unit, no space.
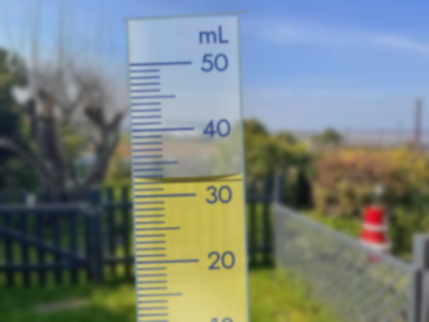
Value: 32mL
